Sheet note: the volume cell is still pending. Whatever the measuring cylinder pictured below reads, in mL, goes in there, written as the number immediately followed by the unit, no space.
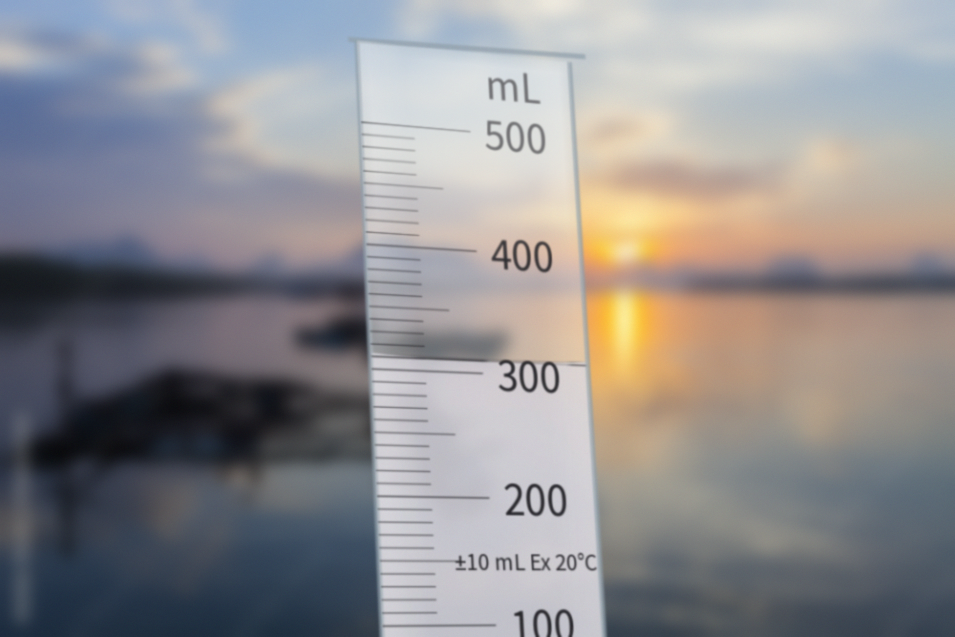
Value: 310mL
